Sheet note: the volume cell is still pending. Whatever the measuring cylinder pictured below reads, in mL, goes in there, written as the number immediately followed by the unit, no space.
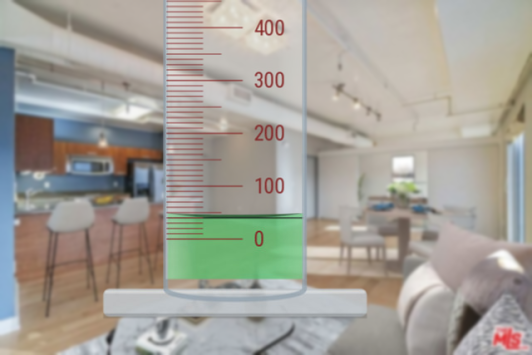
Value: 40mL
